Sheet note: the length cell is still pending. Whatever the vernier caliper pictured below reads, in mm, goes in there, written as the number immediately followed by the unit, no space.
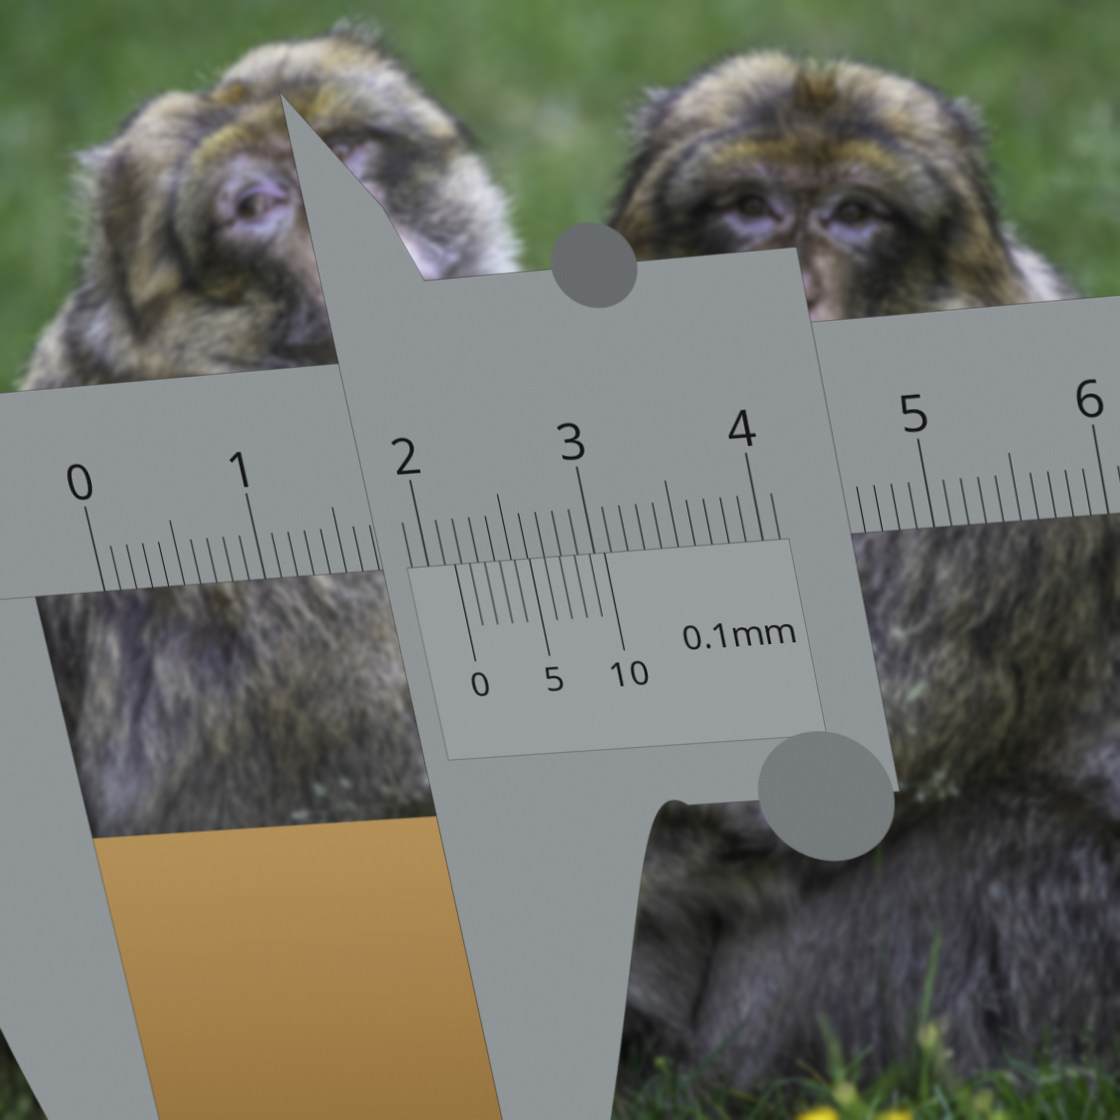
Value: 21.6mm
